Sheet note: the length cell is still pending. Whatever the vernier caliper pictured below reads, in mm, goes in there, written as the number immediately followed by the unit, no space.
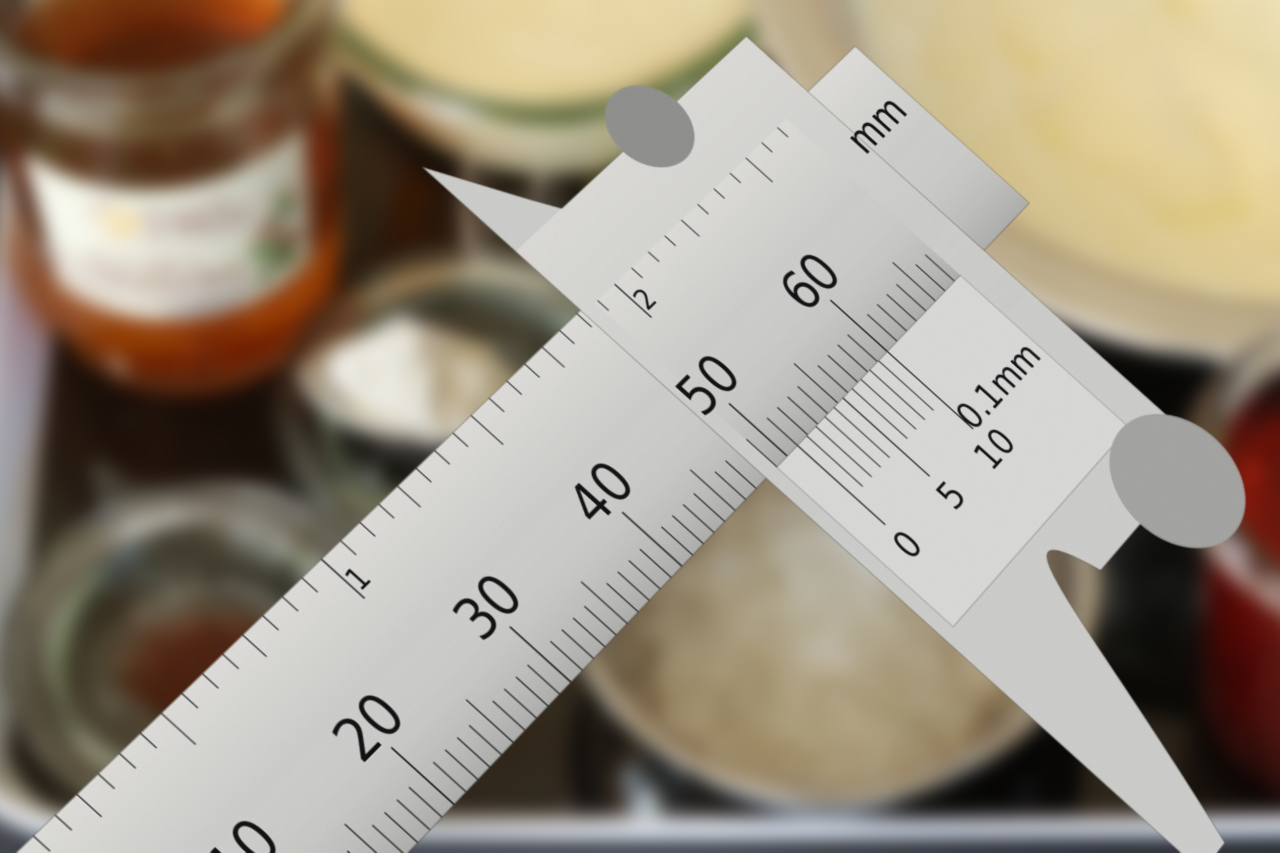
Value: 51.0mm
